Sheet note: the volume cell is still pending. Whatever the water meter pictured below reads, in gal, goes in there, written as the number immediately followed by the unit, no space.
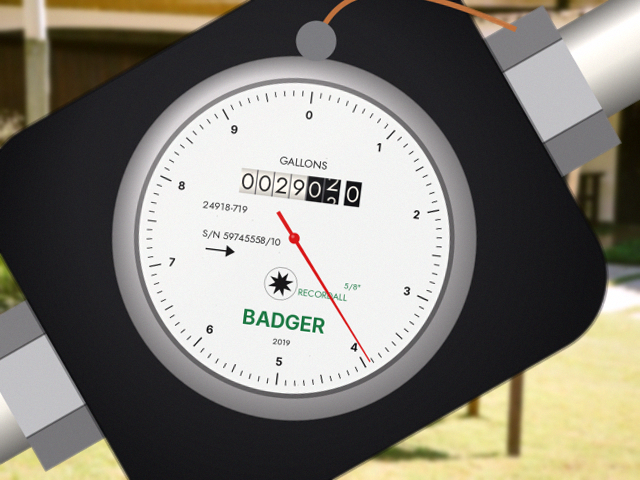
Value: 29023.9gal
